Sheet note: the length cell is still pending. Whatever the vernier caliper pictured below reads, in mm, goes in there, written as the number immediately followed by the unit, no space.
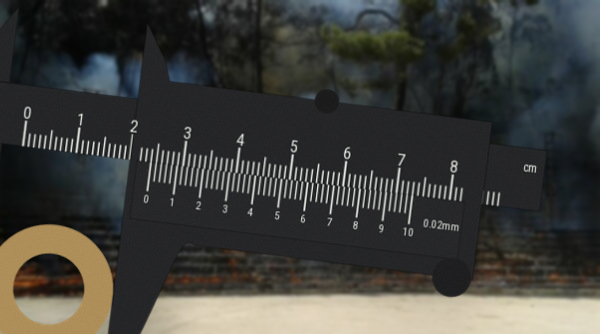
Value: 24.0mm
